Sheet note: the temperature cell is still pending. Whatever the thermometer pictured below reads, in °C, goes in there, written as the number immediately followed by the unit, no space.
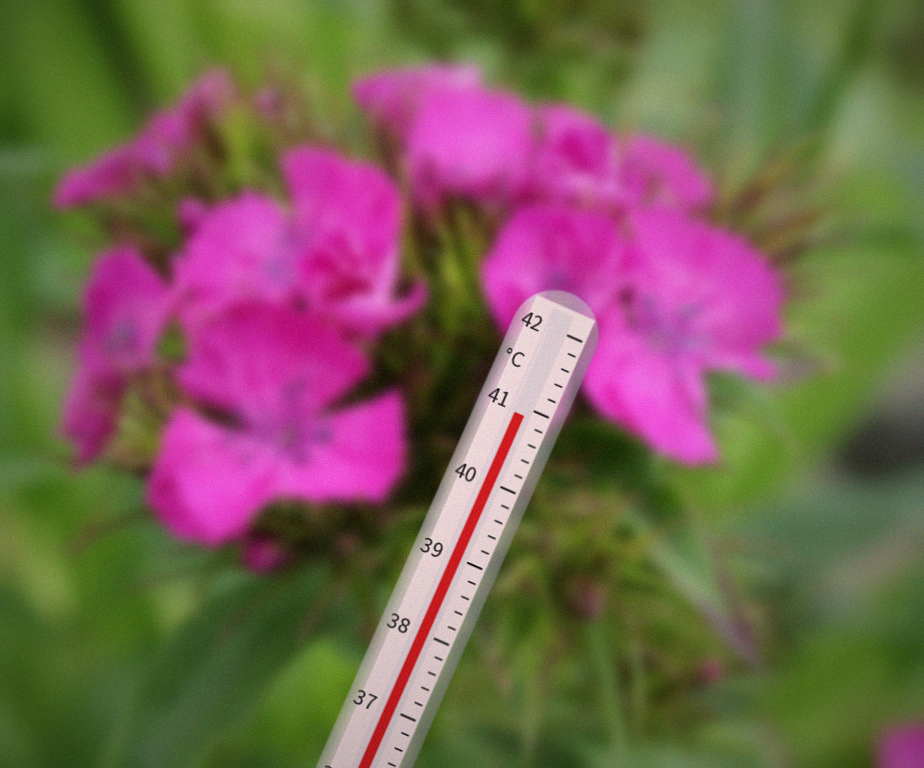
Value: 40.9°C
